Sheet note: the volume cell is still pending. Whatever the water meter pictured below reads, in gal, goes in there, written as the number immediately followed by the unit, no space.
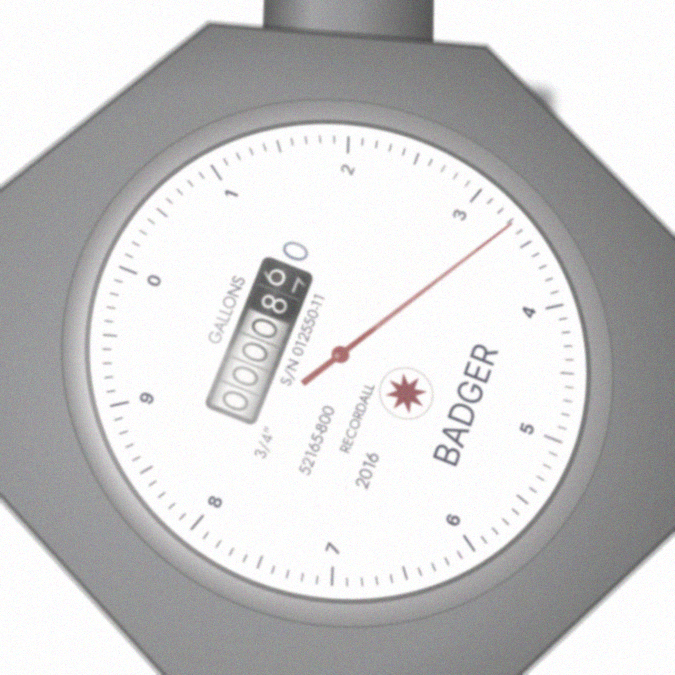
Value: 863.3gal
